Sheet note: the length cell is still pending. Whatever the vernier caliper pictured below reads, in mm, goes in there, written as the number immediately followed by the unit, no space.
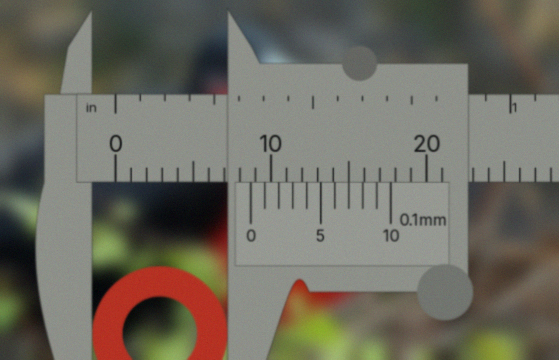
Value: 8.7mm
